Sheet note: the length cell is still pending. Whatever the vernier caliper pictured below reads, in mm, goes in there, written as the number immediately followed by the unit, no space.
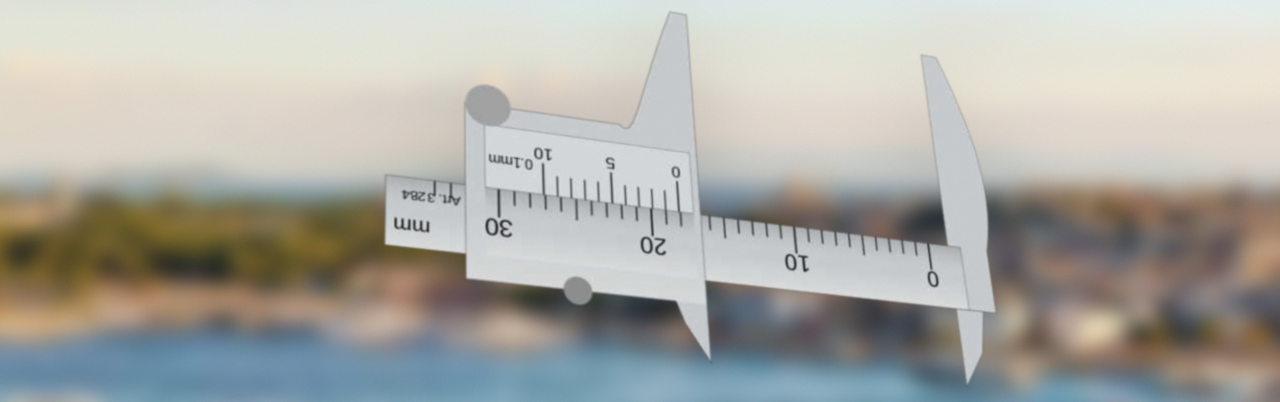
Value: 18.1mm
